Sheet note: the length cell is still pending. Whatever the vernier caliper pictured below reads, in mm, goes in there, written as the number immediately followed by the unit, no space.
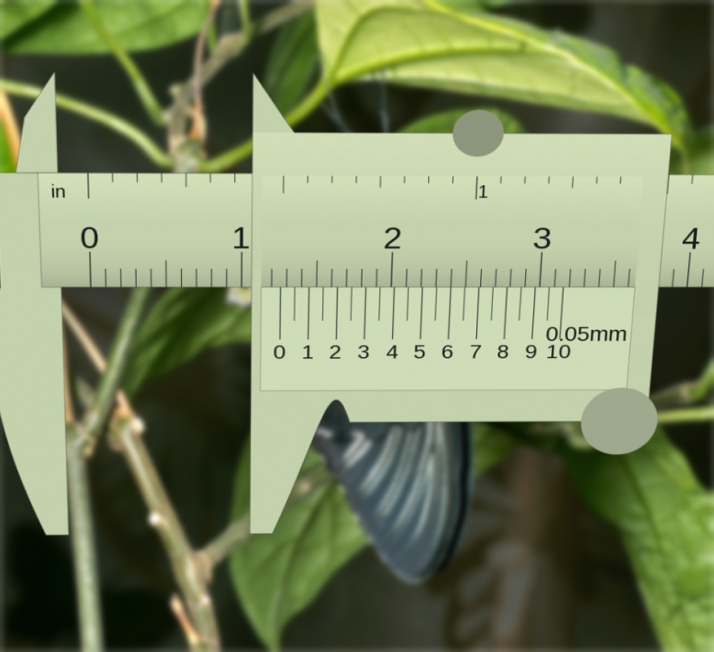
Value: 12.6mm
